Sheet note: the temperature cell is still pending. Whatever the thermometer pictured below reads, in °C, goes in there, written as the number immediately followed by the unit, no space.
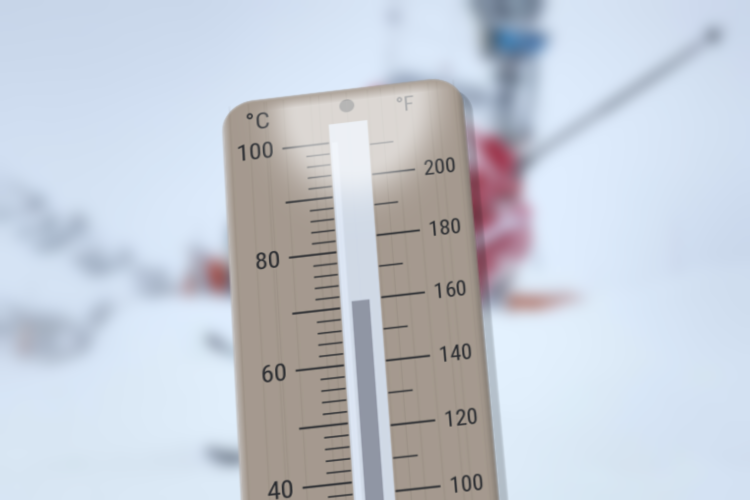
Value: 71°C
